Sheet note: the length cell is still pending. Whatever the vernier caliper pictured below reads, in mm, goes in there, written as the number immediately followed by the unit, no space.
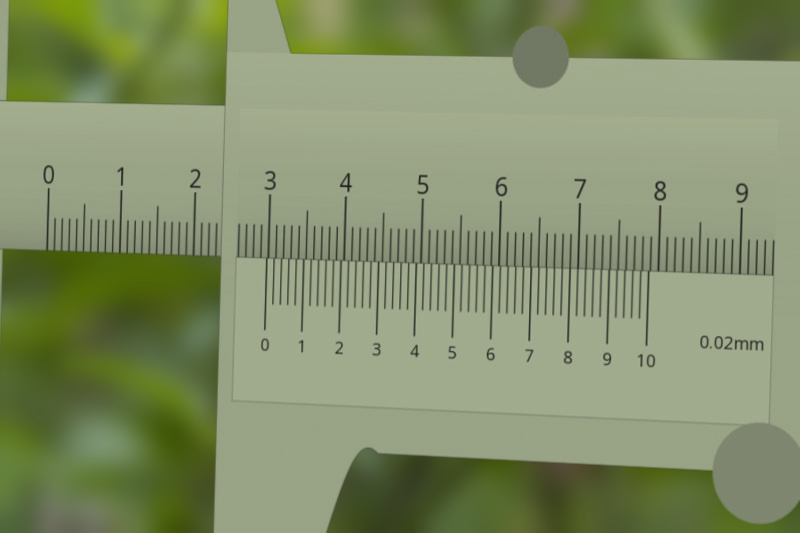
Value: 29.8mm
